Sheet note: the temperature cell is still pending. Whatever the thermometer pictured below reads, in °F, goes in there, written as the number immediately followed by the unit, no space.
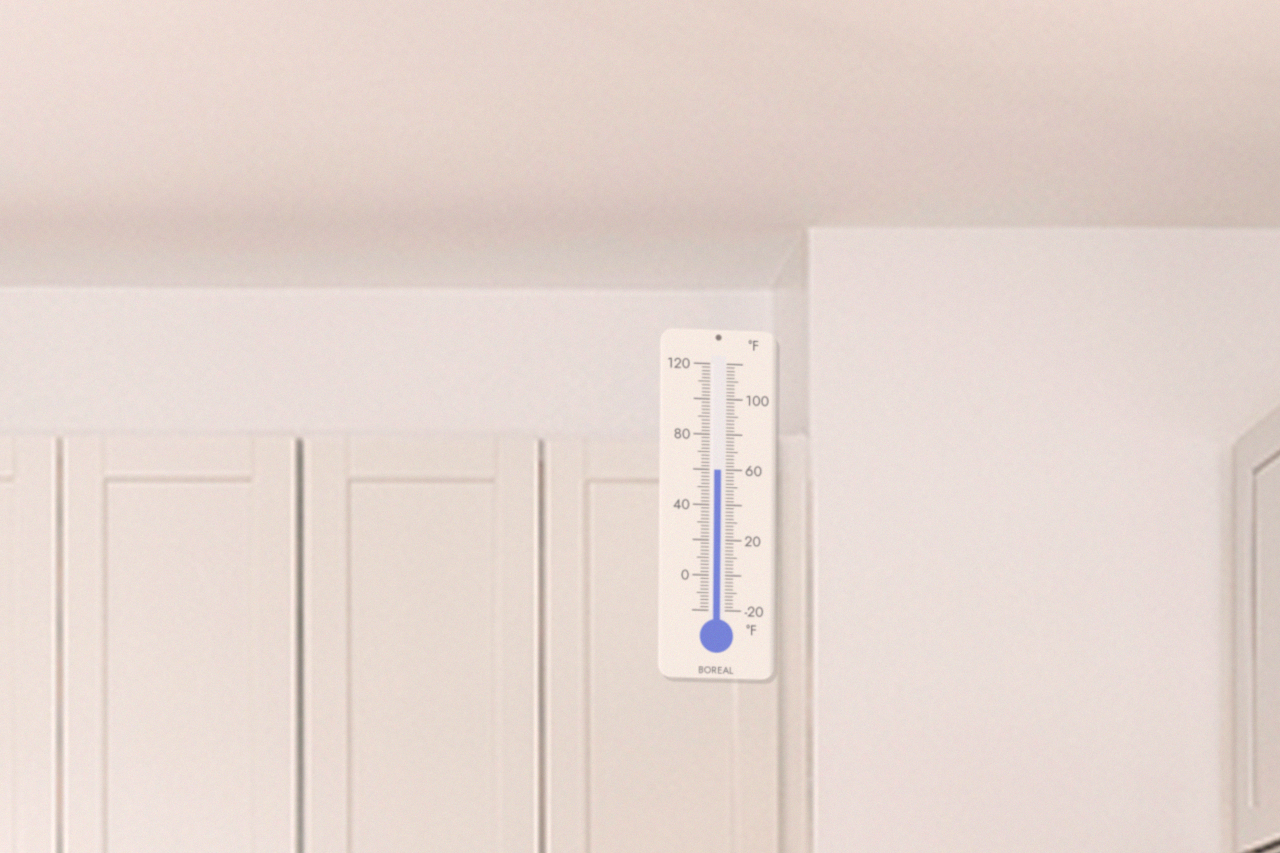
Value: 60°F
